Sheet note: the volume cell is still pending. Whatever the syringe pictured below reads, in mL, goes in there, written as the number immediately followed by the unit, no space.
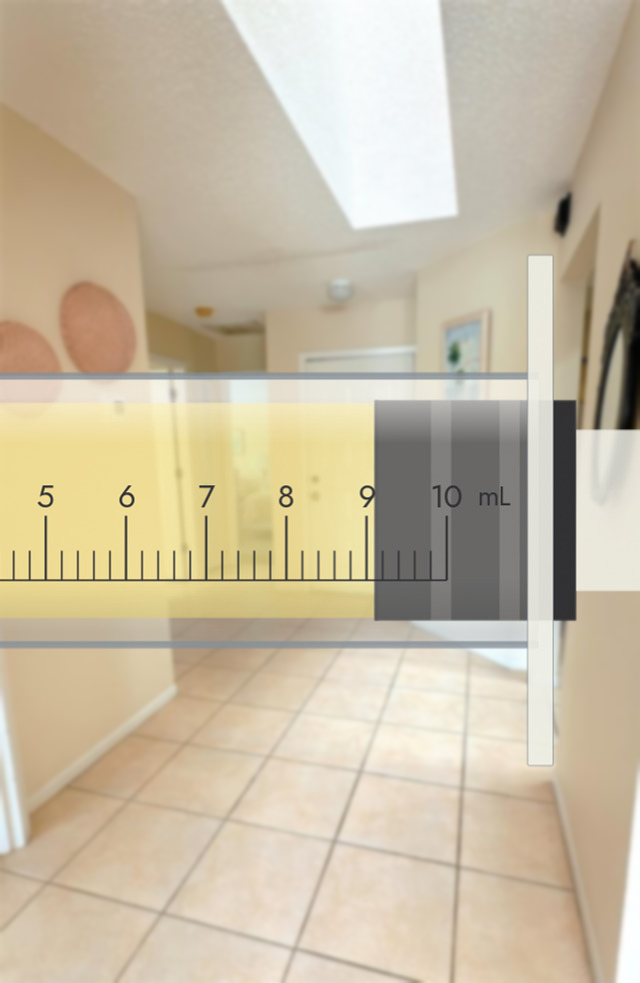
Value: 9.1mL
